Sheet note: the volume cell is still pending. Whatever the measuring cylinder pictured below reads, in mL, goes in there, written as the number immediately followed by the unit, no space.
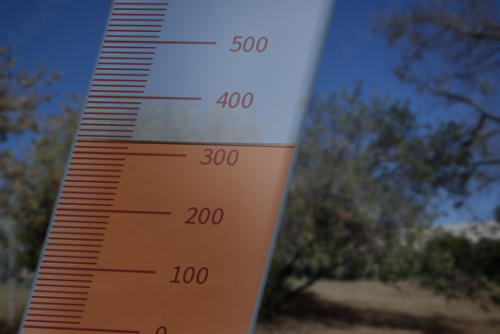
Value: 320mL
